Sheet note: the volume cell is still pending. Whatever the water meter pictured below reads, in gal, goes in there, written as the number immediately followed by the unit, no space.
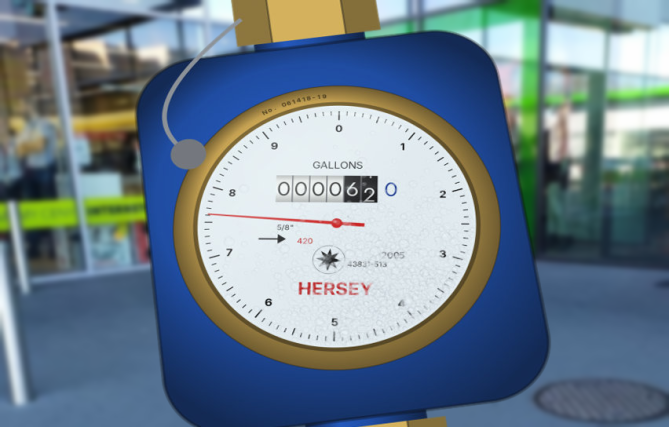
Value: 617.6gal
